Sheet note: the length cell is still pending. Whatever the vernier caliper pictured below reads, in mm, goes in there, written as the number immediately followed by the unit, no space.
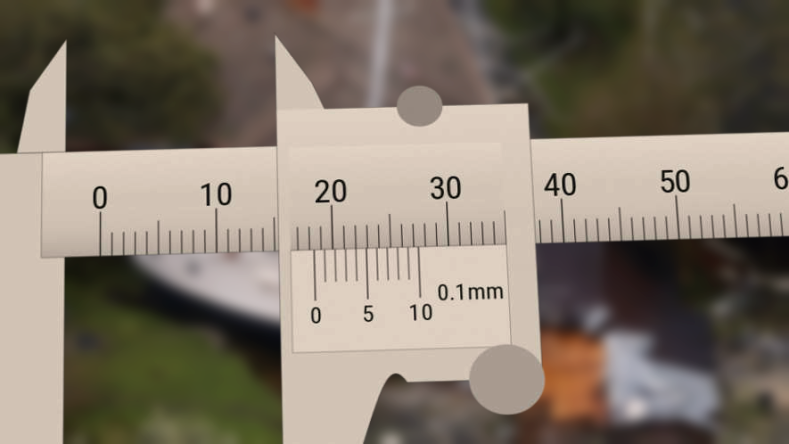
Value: 18.4mm
